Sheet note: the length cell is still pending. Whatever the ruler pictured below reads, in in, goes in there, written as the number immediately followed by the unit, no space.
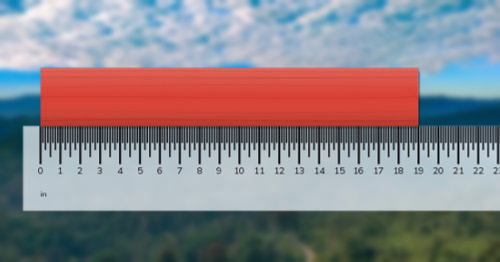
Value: 19in
